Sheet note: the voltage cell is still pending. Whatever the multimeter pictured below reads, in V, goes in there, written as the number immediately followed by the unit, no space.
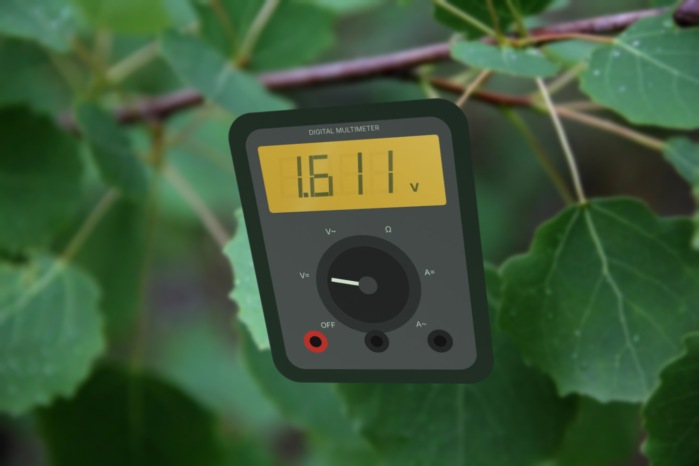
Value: 1.611V
